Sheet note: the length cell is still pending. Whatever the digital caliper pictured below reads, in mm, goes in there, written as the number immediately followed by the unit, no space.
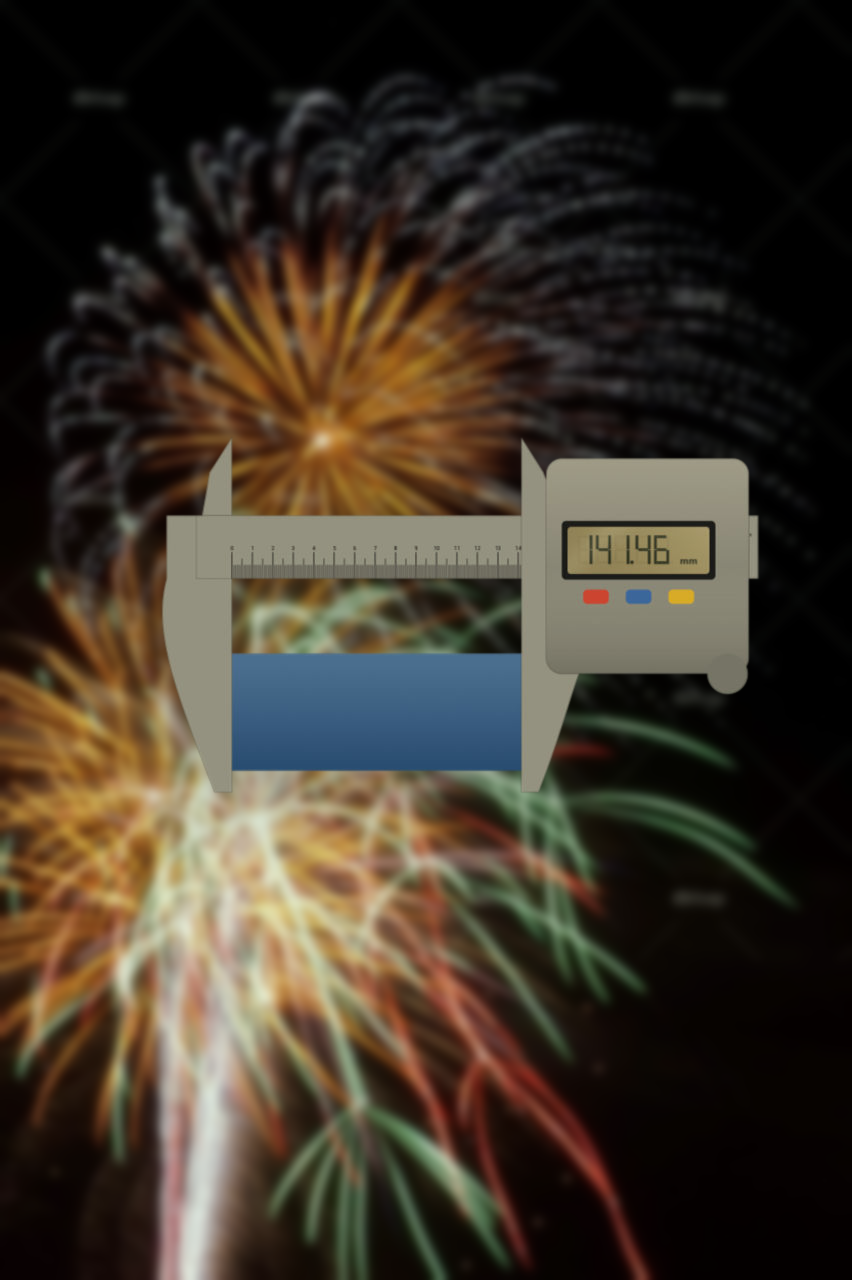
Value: 141.46mm
